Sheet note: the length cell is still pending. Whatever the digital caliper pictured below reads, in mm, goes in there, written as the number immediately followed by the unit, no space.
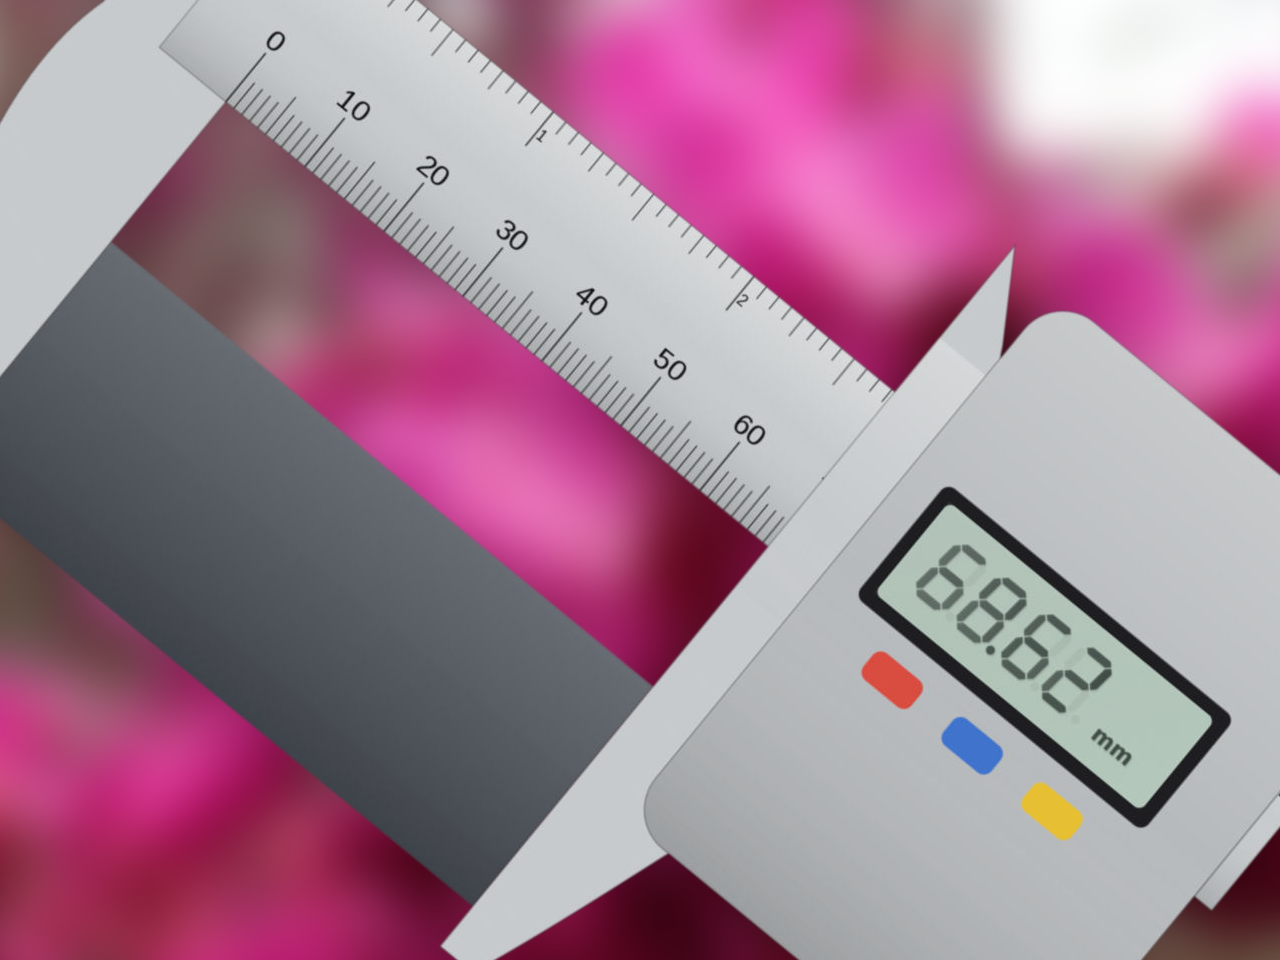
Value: 68.62mm
